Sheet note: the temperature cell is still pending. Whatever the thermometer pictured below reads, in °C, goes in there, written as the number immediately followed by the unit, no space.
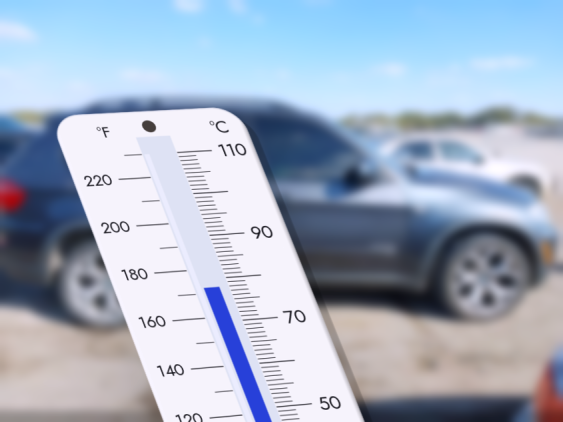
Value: 78°C
